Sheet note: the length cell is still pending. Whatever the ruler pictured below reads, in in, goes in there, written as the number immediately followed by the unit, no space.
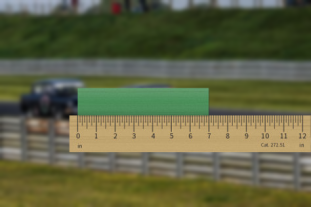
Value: 7in
